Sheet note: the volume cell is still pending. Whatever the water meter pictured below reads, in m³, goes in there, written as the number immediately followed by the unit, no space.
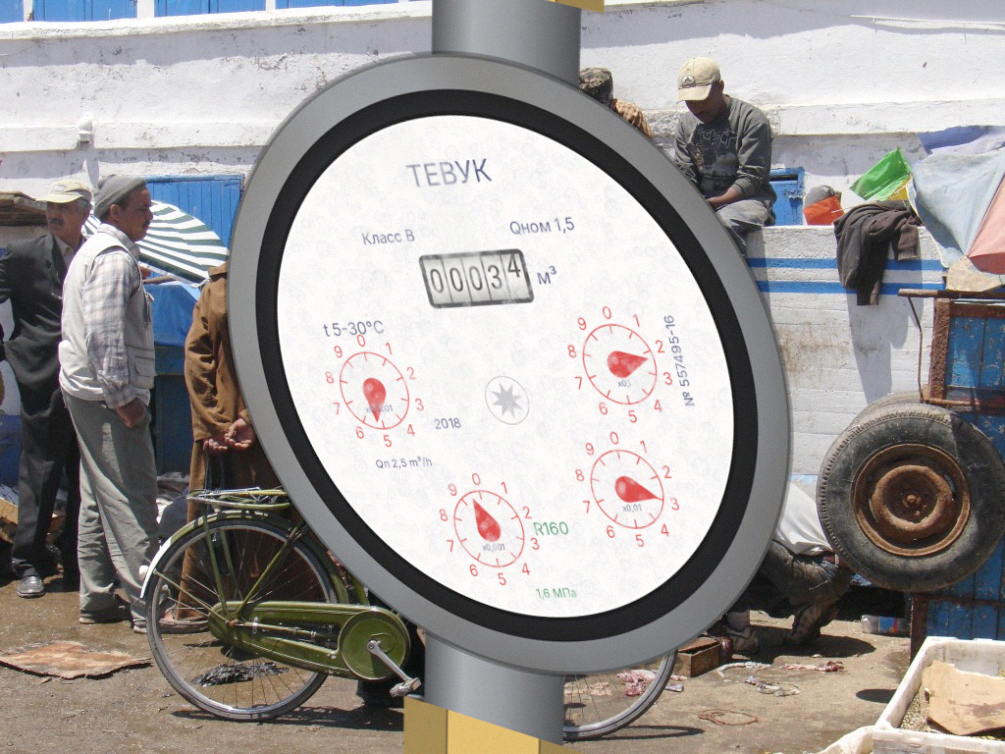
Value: 34.2295m³
